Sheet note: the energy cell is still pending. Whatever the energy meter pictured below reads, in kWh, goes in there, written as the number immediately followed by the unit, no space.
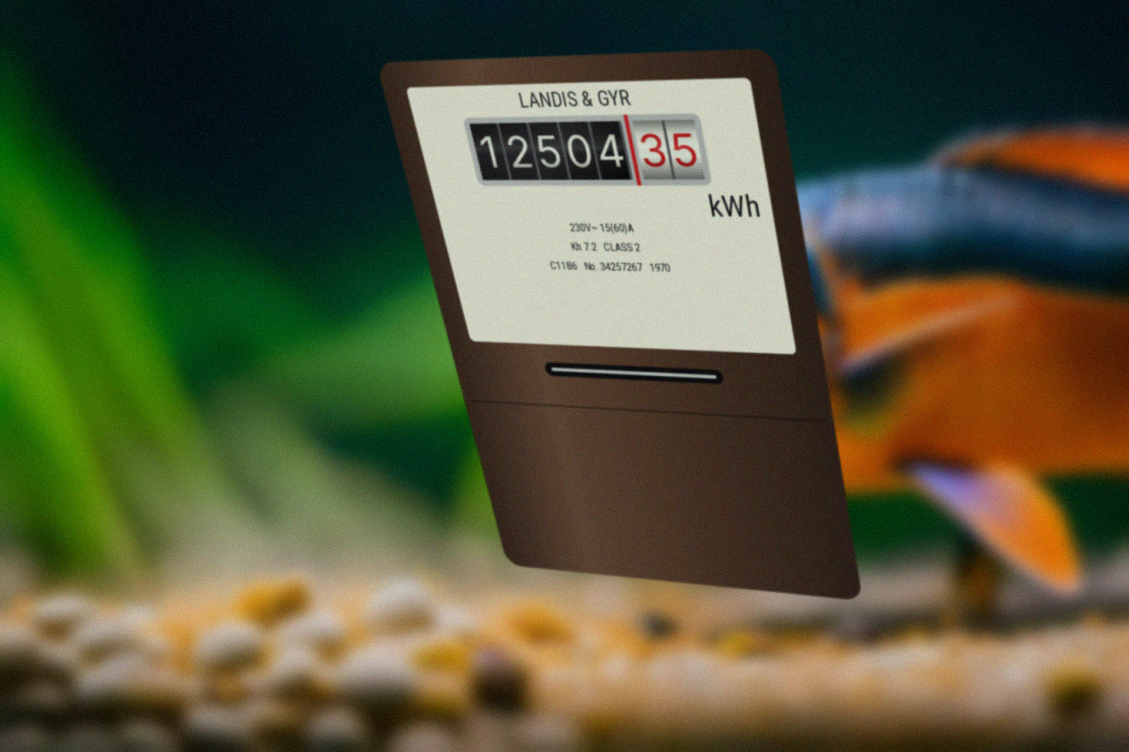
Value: 12504.35kWh
